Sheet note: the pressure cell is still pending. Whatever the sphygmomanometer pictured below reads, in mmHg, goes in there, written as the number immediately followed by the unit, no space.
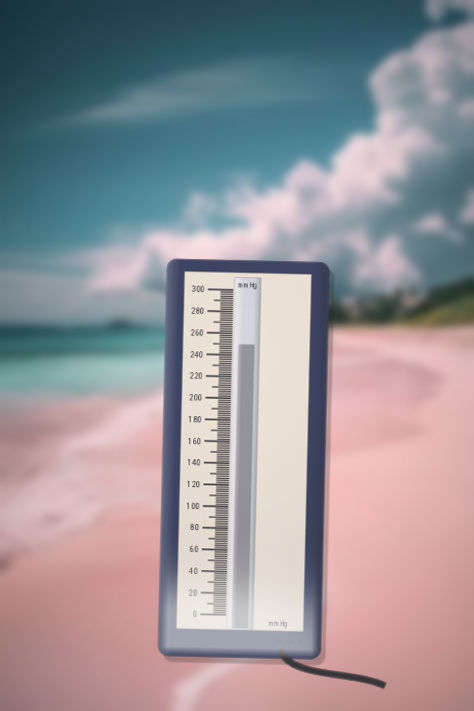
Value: 250mmHg
